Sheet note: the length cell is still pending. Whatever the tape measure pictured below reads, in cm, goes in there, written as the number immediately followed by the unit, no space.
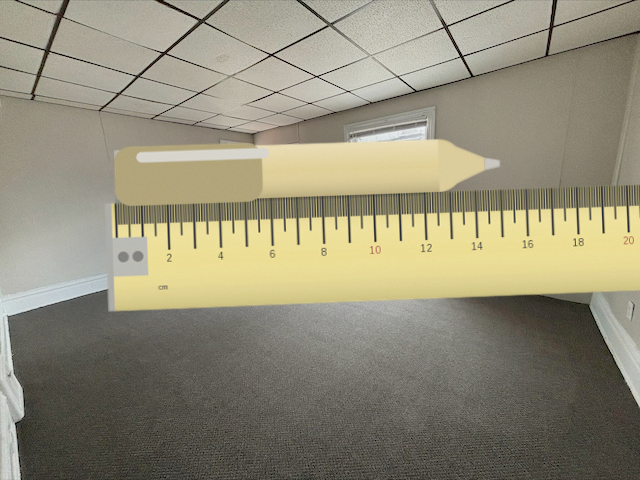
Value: 15cm
